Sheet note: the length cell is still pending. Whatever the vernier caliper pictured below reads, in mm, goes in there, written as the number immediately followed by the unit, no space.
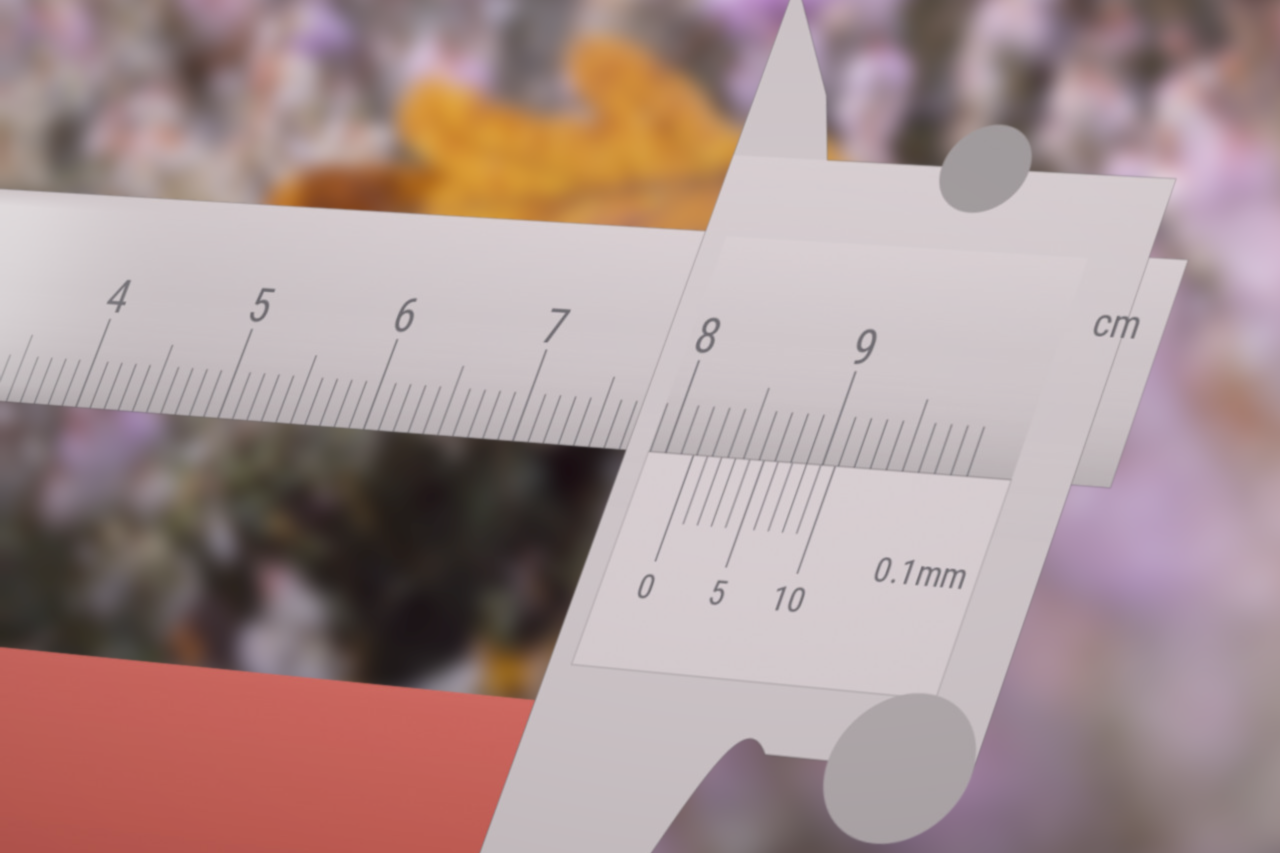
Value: 81.8mm
